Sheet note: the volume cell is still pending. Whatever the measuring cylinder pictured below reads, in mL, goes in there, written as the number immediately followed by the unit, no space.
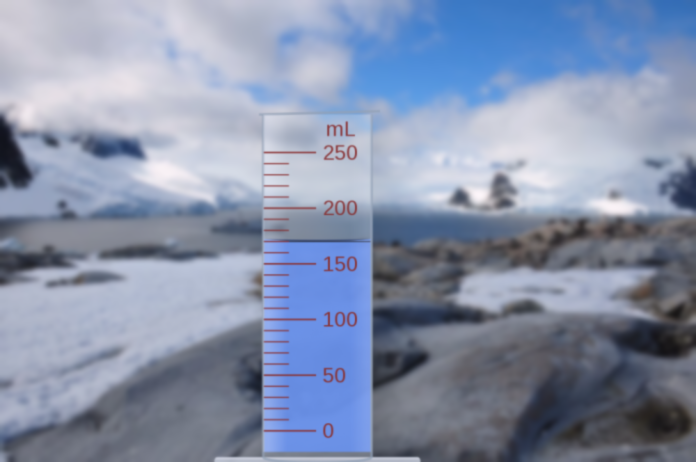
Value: 170mL
